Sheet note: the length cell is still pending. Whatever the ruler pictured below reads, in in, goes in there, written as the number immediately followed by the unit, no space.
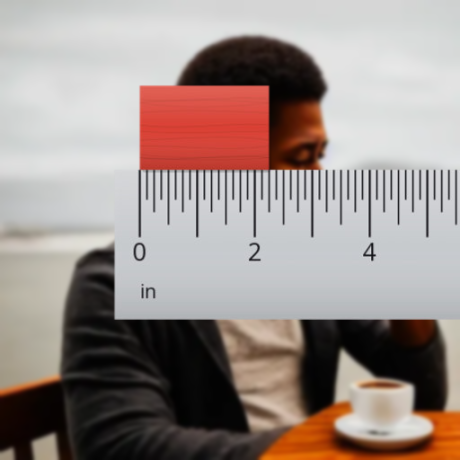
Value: 2.25in
